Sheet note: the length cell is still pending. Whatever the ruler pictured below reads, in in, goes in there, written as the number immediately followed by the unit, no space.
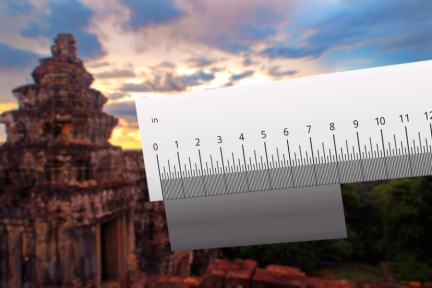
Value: 8in
